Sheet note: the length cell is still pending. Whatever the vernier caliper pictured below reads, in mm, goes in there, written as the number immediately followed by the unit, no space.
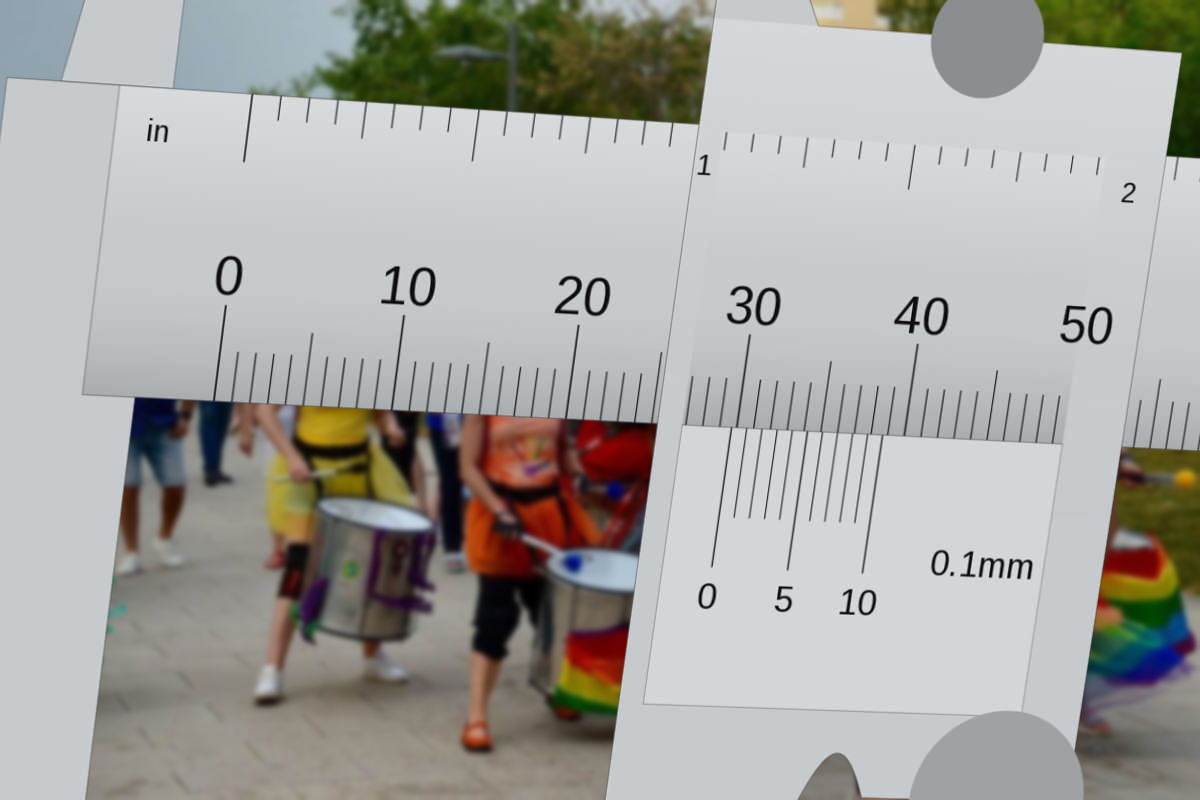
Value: 29.7mm
